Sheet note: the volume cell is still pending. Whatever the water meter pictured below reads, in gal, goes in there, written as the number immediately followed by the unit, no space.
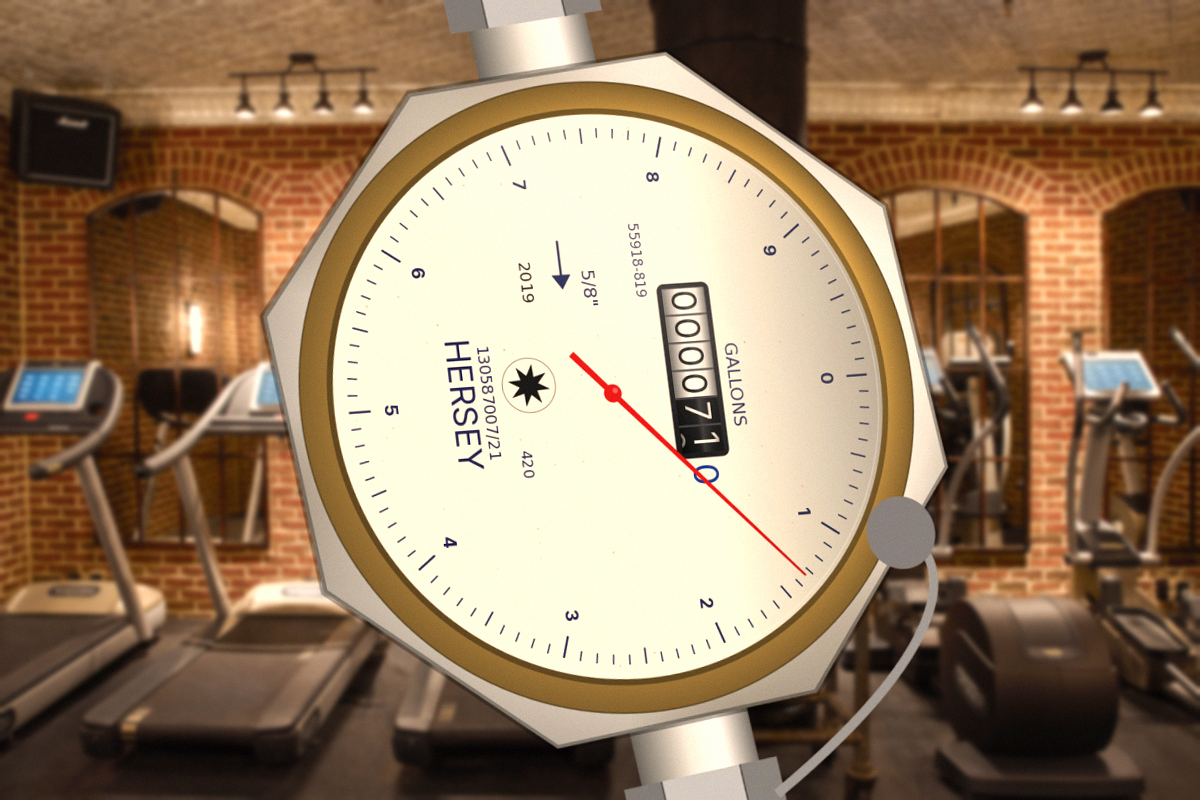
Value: 711.3gal
